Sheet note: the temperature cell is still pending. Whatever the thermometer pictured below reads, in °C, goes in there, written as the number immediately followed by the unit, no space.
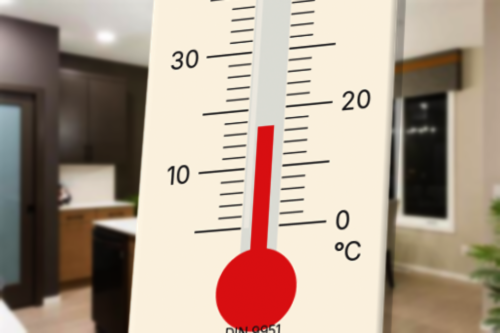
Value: 17°C
